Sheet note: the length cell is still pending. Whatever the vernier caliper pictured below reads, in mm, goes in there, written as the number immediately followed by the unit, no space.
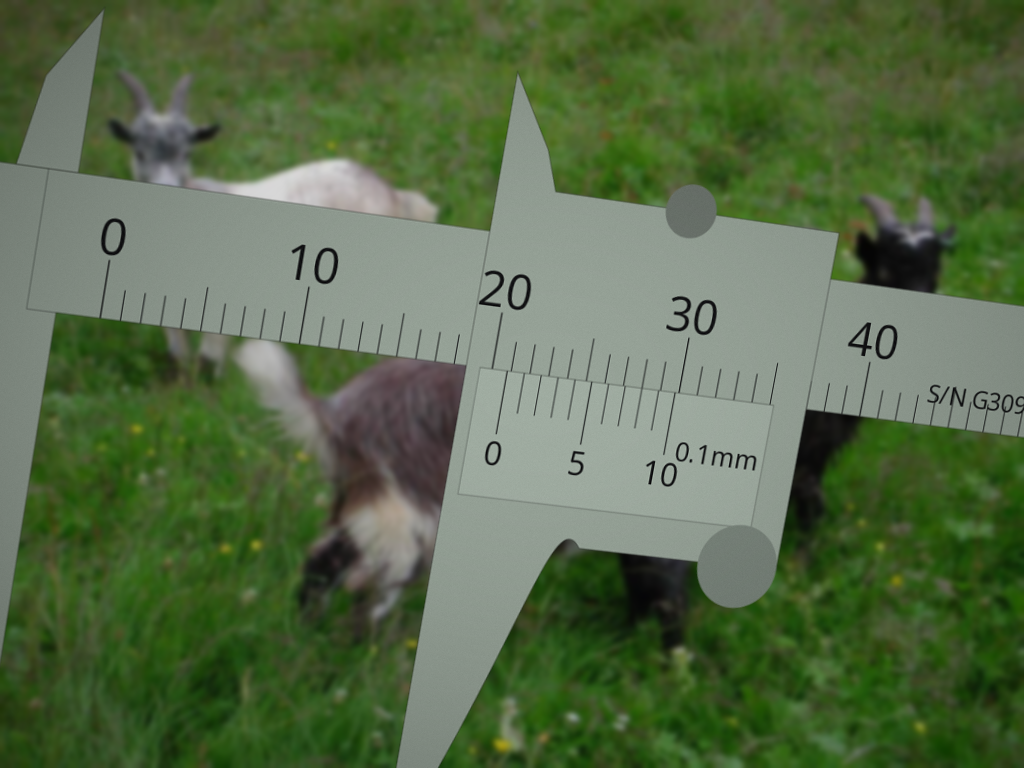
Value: 20.8mm
